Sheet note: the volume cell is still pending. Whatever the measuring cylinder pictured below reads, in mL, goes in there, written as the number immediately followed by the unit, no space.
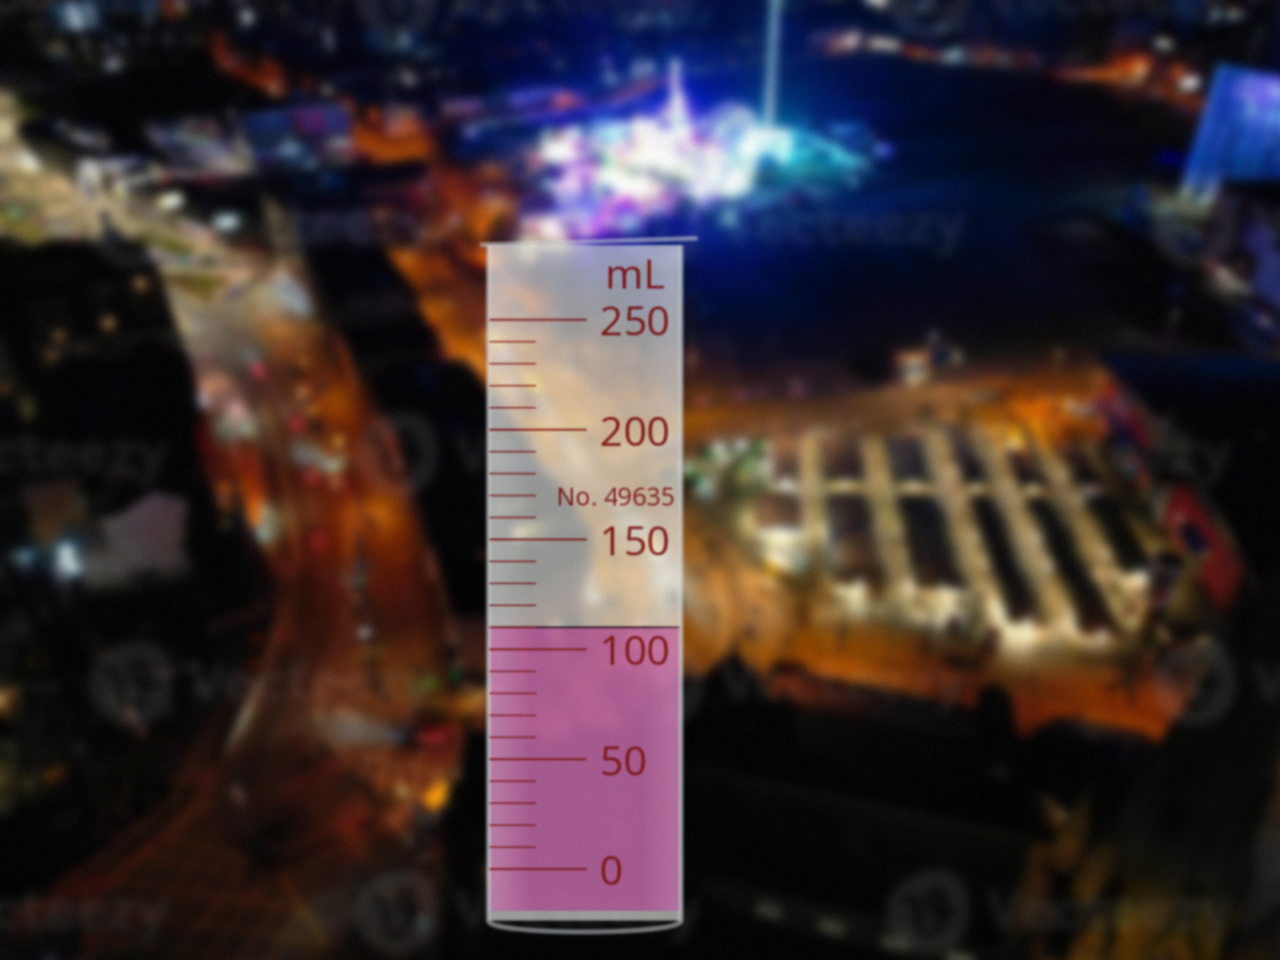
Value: 110mL
